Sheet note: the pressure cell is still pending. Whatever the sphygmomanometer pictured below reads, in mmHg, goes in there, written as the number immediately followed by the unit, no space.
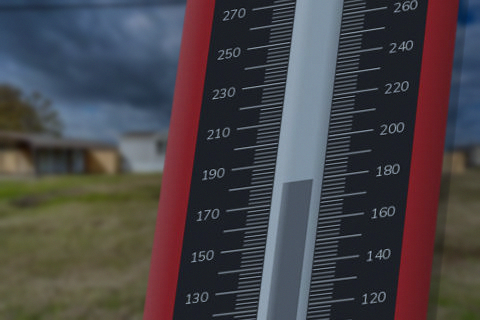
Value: 180mmHg
